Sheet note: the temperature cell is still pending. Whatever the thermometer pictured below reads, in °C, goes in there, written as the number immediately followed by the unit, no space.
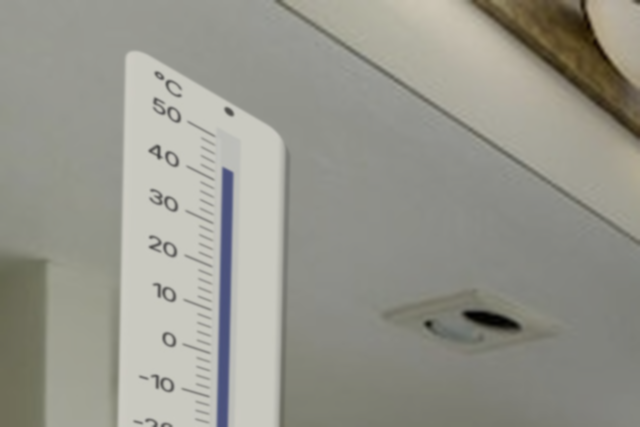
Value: 44°C
